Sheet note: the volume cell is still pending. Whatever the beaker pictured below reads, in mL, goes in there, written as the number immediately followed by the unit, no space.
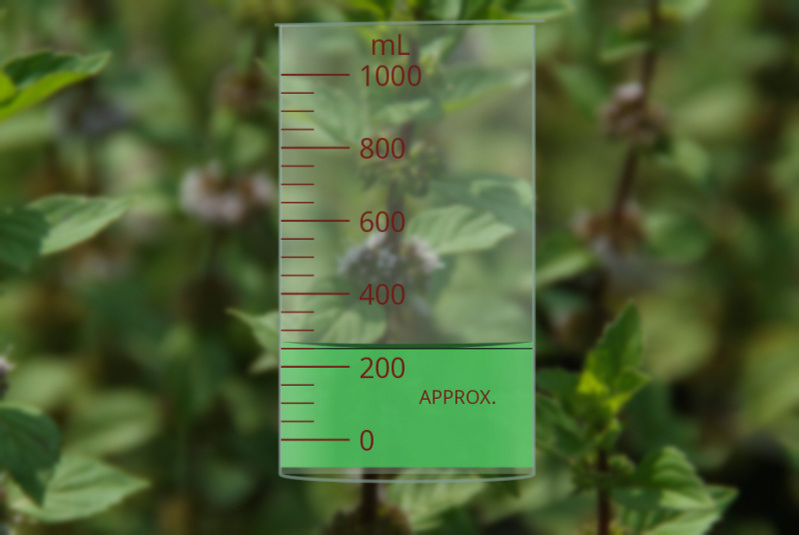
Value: 250mL
